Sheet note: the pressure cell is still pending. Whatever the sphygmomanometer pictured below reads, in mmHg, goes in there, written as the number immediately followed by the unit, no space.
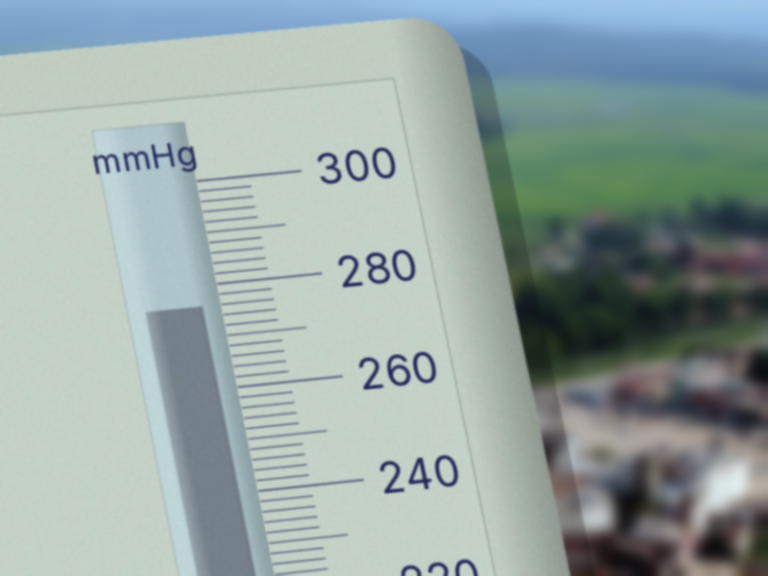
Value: 276mmHg
